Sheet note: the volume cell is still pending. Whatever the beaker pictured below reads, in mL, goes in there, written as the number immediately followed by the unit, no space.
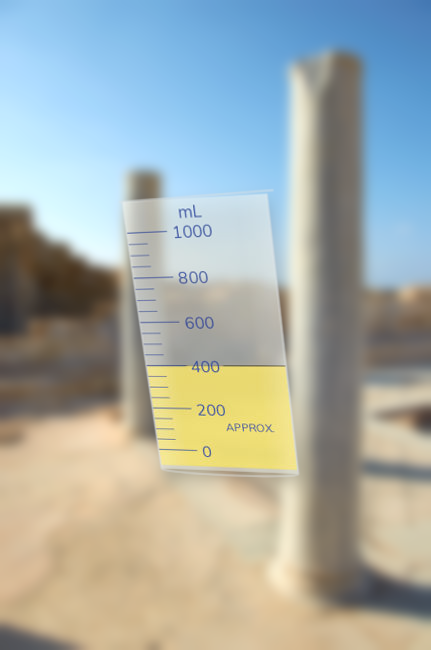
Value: 400mL
